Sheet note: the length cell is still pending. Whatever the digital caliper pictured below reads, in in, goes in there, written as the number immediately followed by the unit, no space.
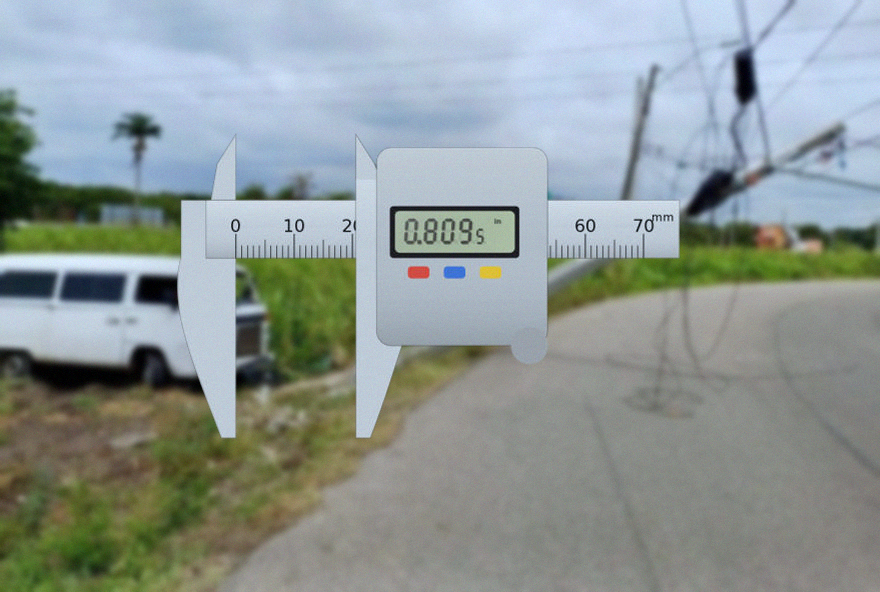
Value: 0.8095in
